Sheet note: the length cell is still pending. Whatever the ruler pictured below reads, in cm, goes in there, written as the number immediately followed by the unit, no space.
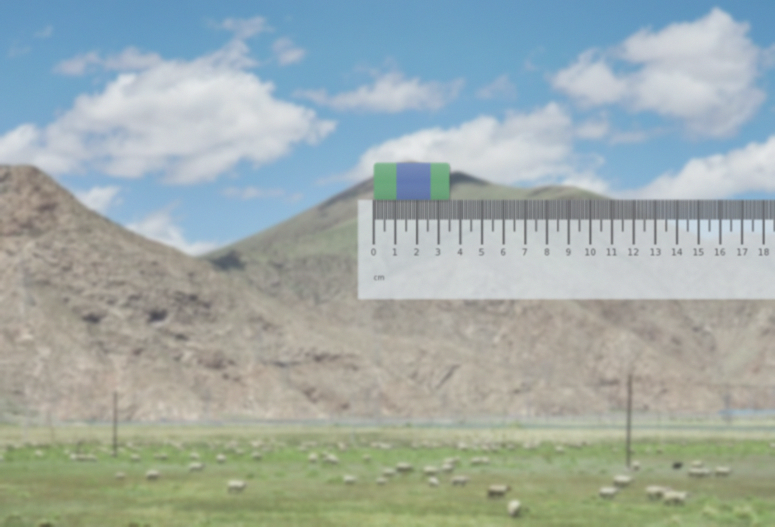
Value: 3.5cm
